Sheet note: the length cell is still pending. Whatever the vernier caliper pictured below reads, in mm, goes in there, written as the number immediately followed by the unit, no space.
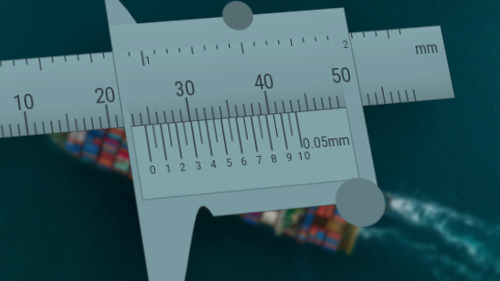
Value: 24.4mm
